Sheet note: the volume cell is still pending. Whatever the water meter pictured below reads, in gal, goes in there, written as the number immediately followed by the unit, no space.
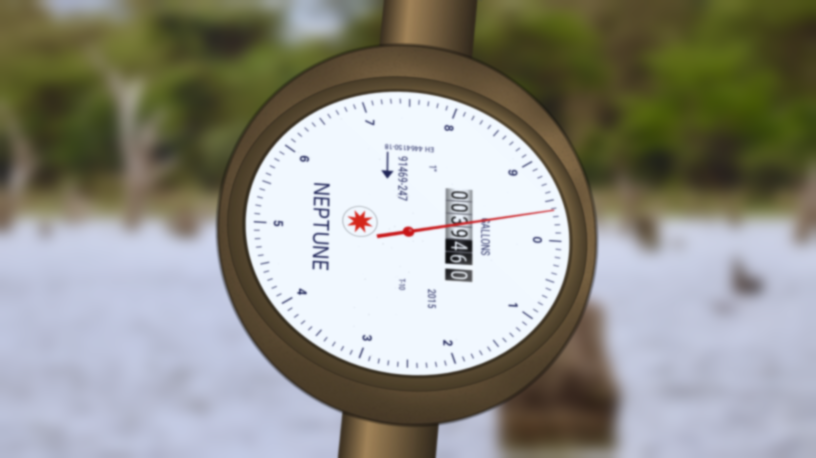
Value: 39459.6gal
